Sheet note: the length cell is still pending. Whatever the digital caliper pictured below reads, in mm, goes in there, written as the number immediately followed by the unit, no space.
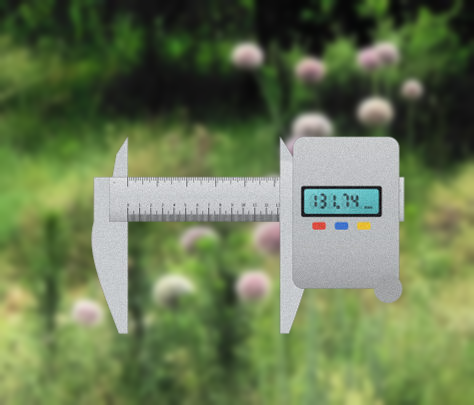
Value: 131.74mm
